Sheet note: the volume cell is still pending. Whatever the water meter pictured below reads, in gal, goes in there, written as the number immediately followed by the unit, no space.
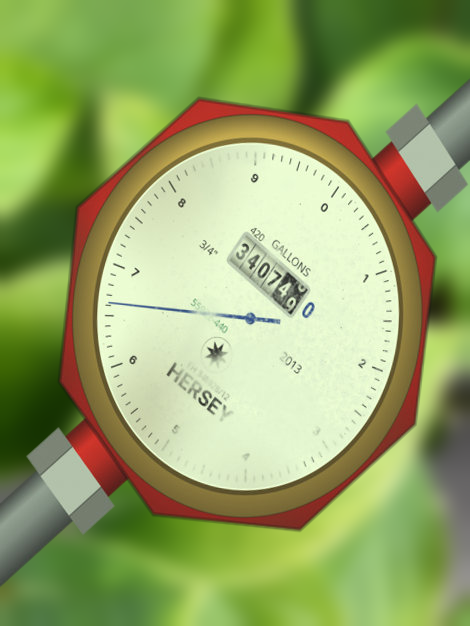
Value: 3407486.6gal
